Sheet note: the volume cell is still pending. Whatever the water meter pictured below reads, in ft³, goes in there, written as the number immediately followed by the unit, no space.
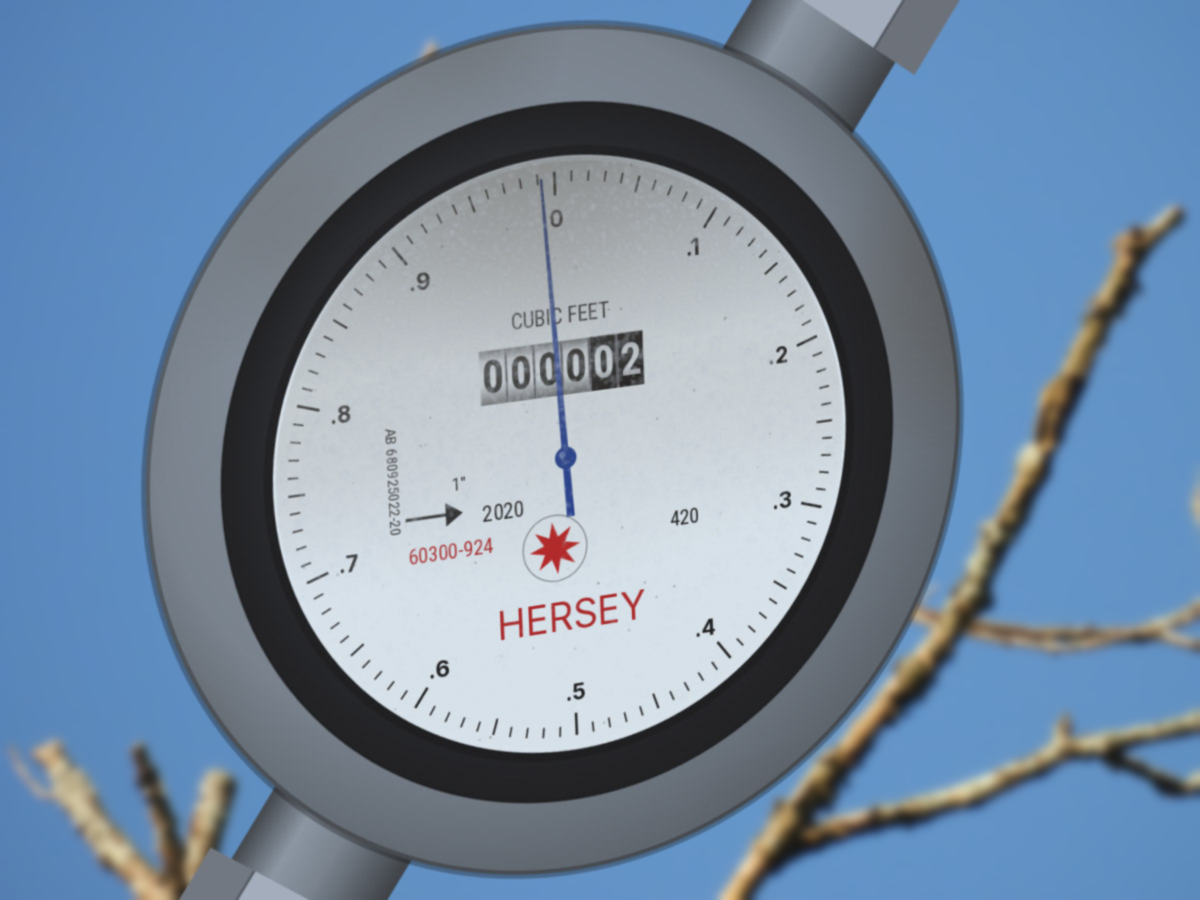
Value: 1.99ft³
